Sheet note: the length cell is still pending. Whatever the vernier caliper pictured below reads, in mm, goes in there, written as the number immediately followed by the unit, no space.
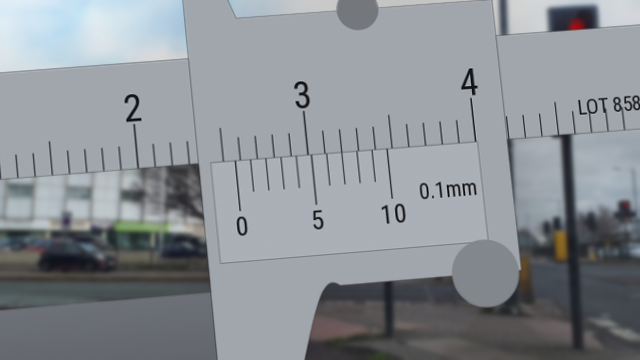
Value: 25.7mm
